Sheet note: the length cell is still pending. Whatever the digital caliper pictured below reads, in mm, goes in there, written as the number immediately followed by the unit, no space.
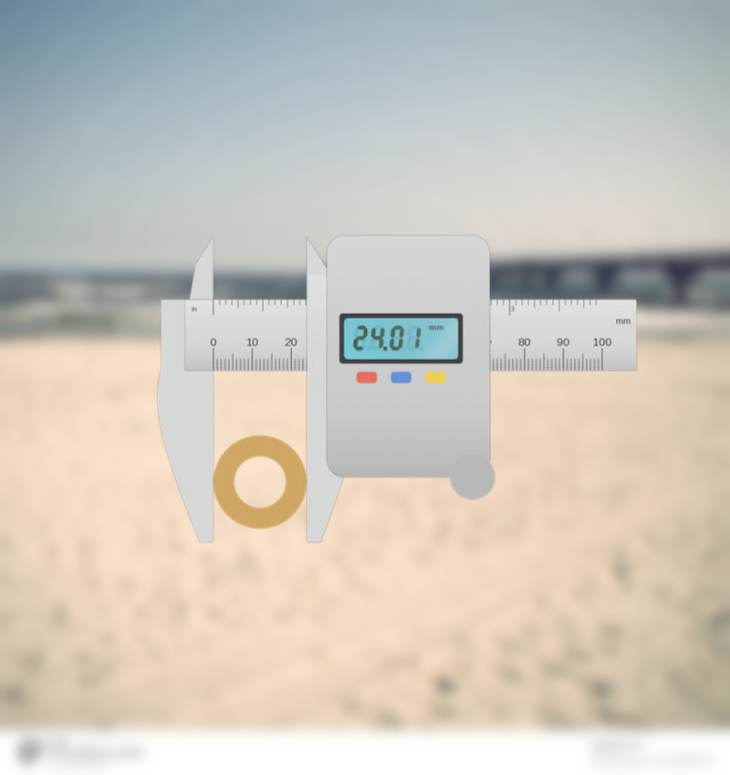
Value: 24.01mm
